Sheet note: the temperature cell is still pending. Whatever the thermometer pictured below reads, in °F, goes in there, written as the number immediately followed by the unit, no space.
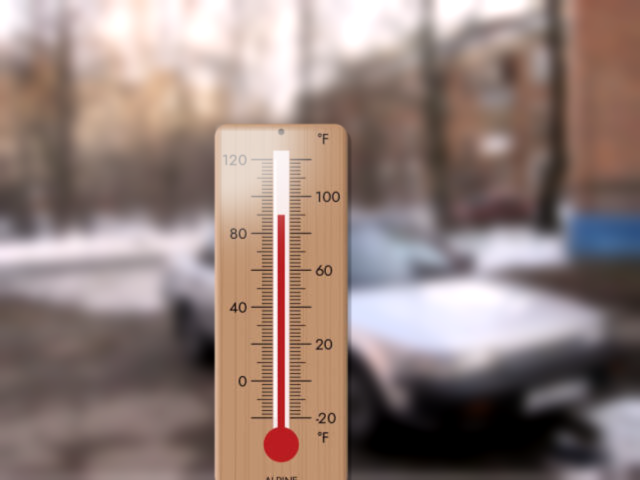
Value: 90°F
